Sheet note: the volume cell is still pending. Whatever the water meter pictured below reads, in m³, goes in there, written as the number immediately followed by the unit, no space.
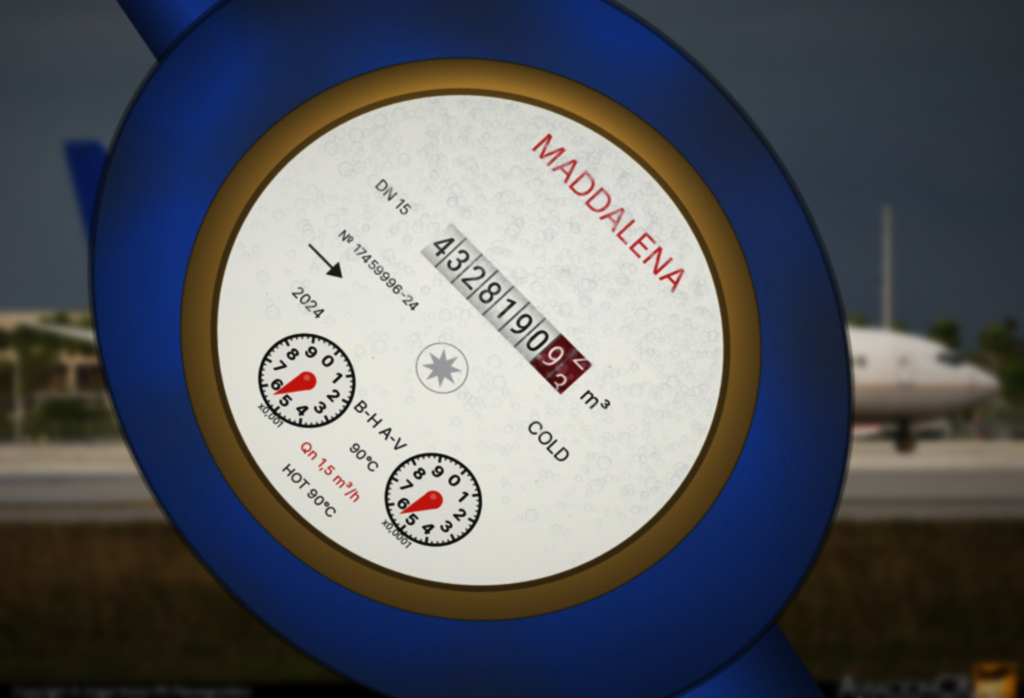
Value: 4328190.9255m³
